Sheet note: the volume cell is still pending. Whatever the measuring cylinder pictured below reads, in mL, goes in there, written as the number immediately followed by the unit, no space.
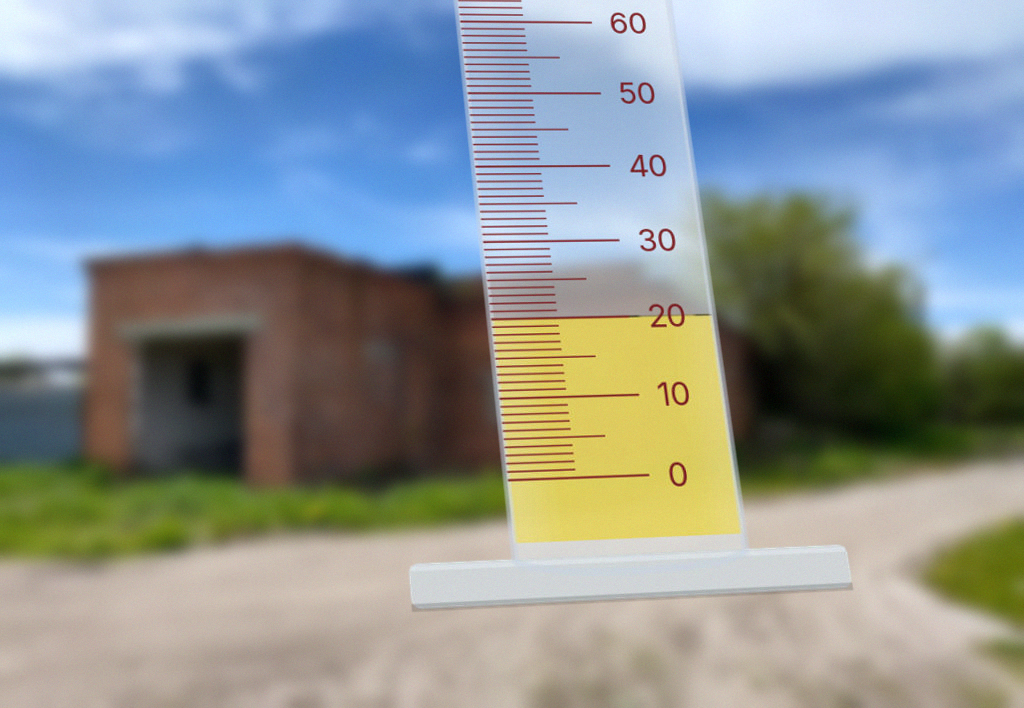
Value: 20mL
